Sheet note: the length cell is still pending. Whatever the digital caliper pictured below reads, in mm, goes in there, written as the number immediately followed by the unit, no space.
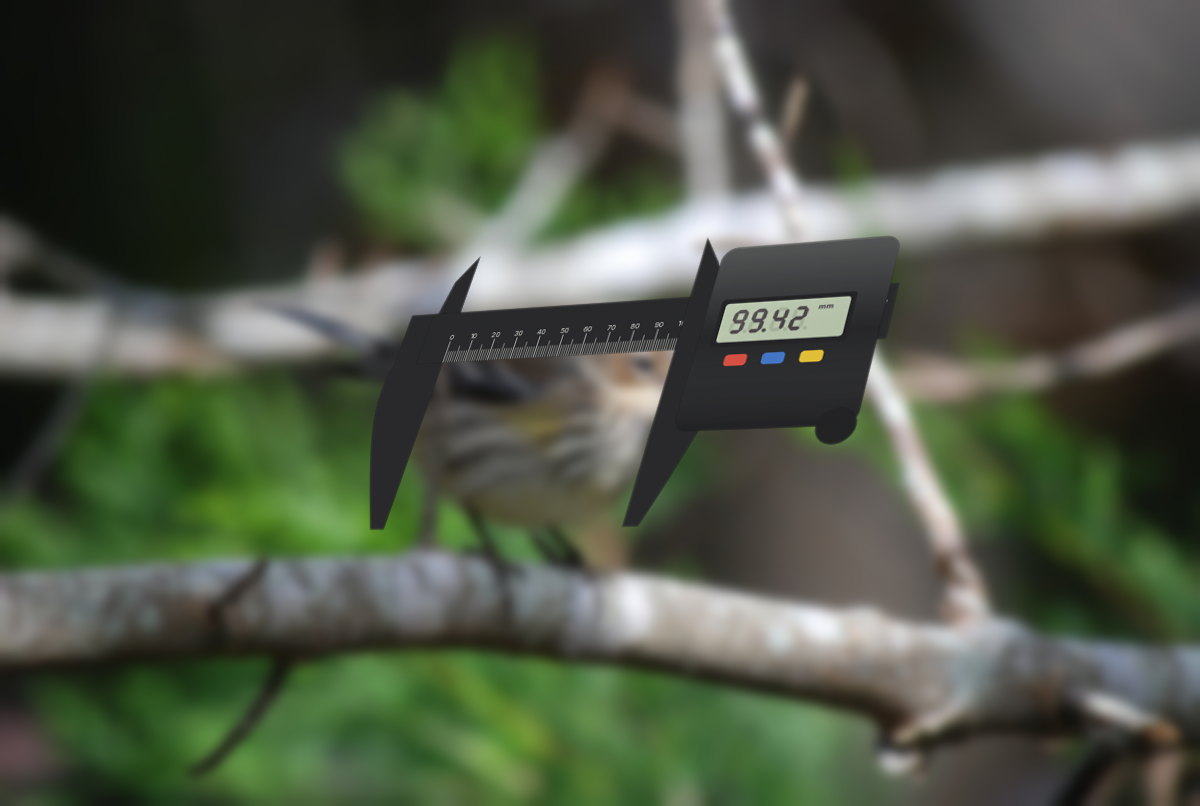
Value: 99.42mm
